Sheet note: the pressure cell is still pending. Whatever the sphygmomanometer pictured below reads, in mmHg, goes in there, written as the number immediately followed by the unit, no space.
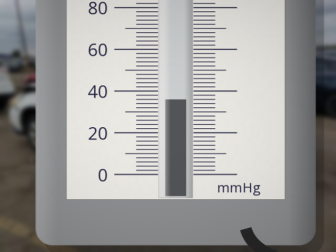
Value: 36mmHg
